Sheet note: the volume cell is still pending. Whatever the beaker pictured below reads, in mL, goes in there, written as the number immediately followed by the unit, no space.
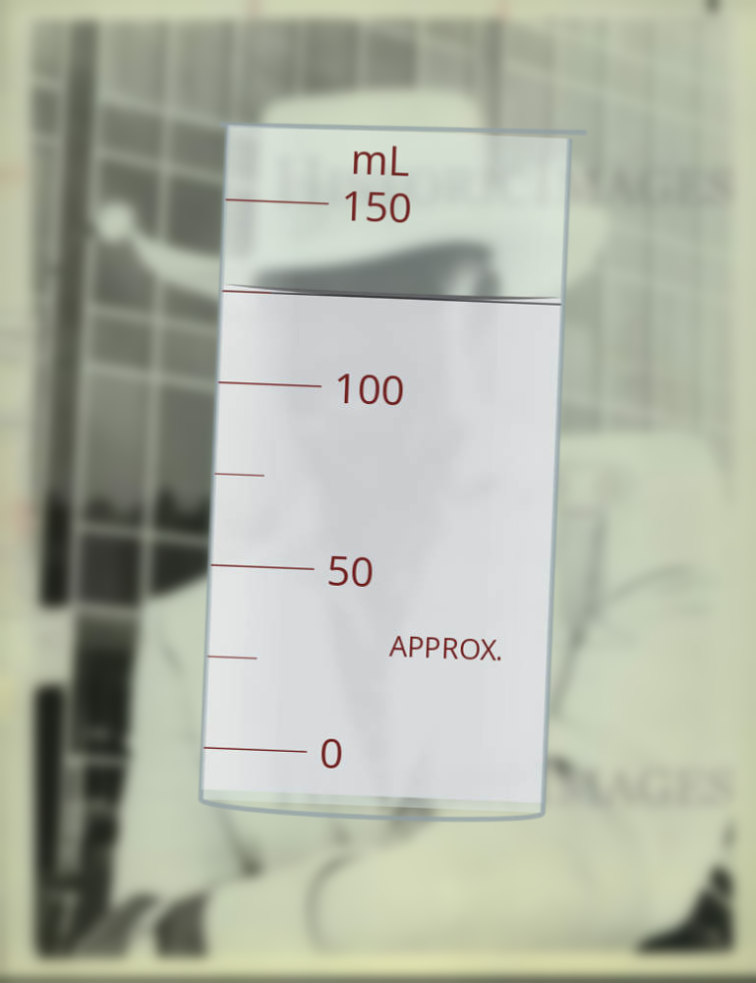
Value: 125mL
